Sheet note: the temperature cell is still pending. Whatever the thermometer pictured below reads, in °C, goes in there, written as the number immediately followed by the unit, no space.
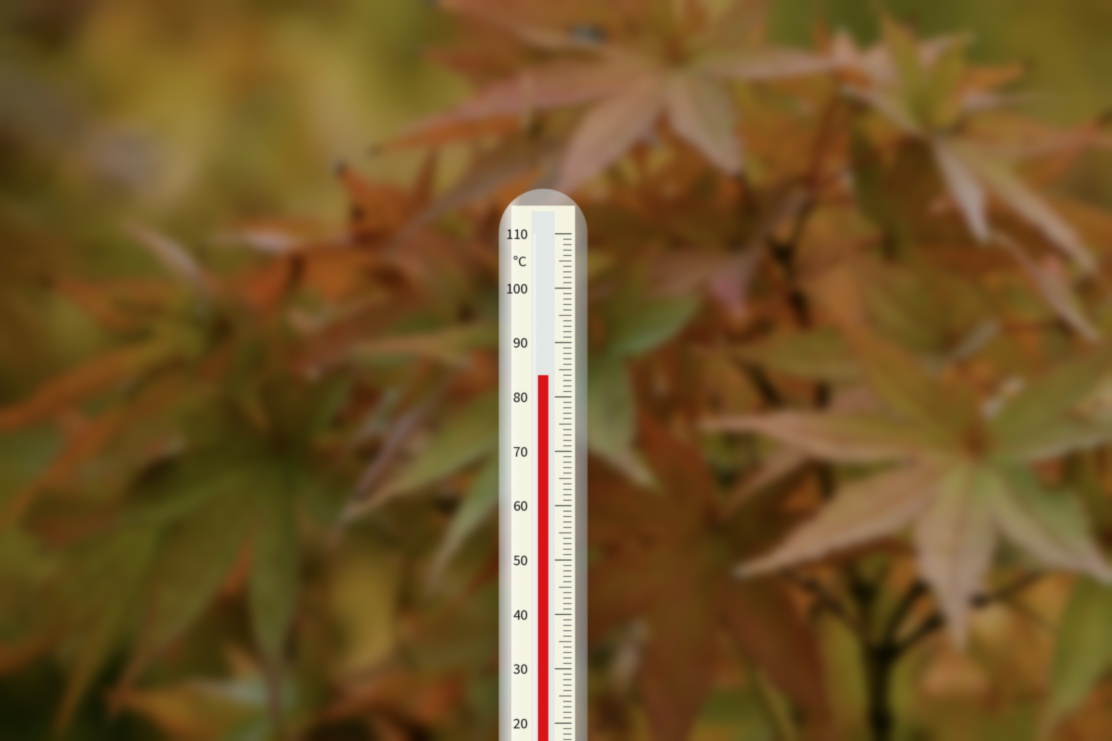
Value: 84°C
